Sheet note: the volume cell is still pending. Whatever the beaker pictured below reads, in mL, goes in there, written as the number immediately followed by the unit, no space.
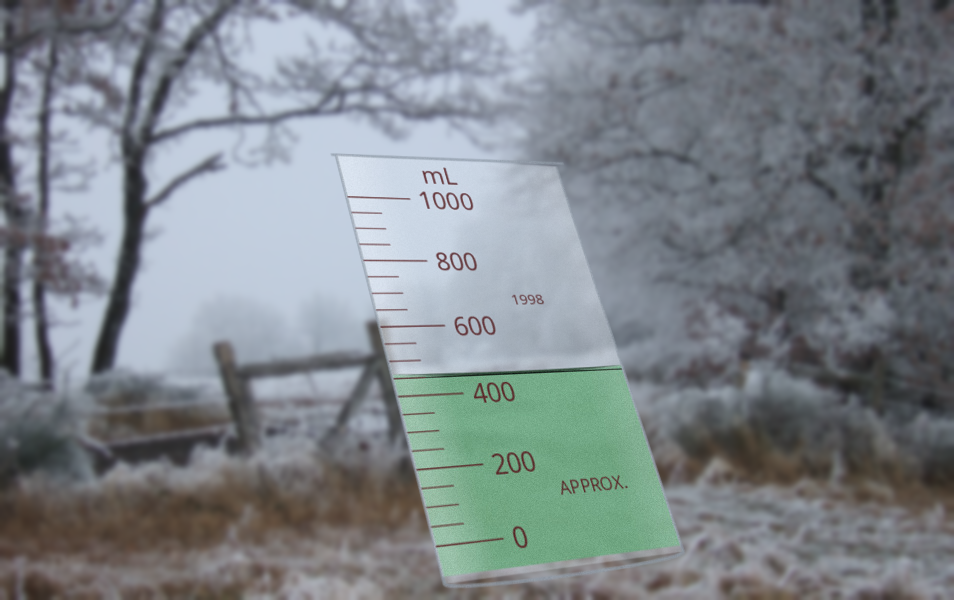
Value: 450mL
